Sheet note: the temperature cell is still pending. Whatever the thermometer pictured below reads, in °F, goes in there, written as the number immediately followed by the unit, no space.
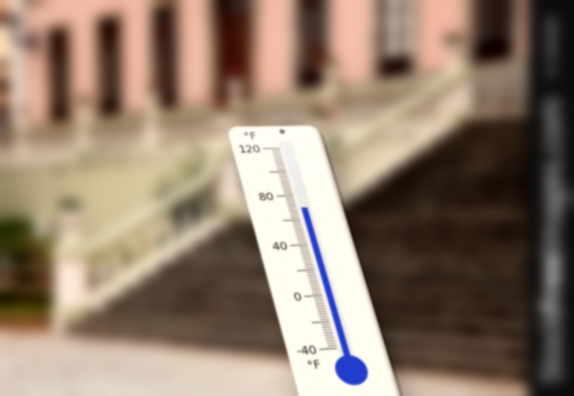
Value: 70°F
